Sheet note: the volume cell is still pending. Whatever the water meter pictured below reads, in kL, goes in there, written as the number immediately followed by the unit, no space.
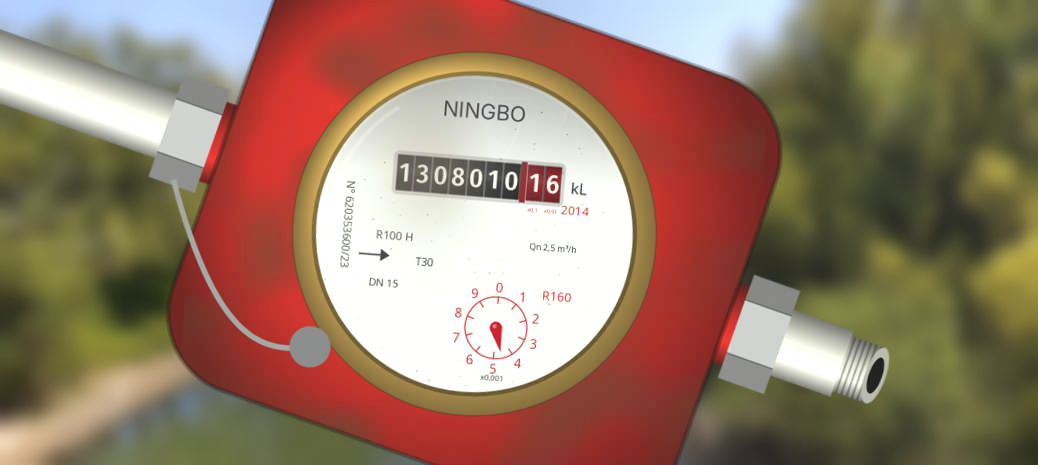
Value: 1308010.164kL
